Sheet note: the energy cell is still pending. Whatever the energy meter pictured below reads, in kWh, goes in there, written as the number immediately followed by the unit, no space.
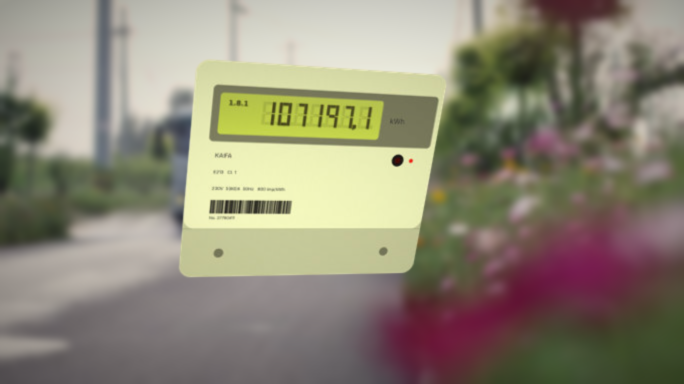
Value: 107197.1kWh
